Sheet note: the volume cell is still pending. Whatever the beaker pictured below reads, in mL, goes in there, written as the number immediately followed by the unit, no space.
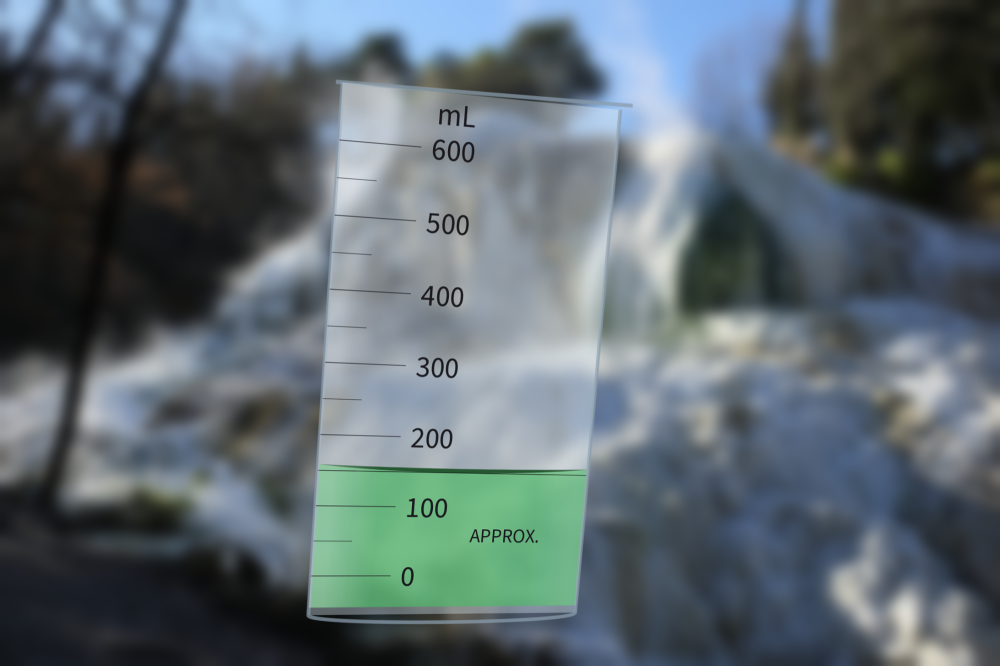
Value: 150mL
